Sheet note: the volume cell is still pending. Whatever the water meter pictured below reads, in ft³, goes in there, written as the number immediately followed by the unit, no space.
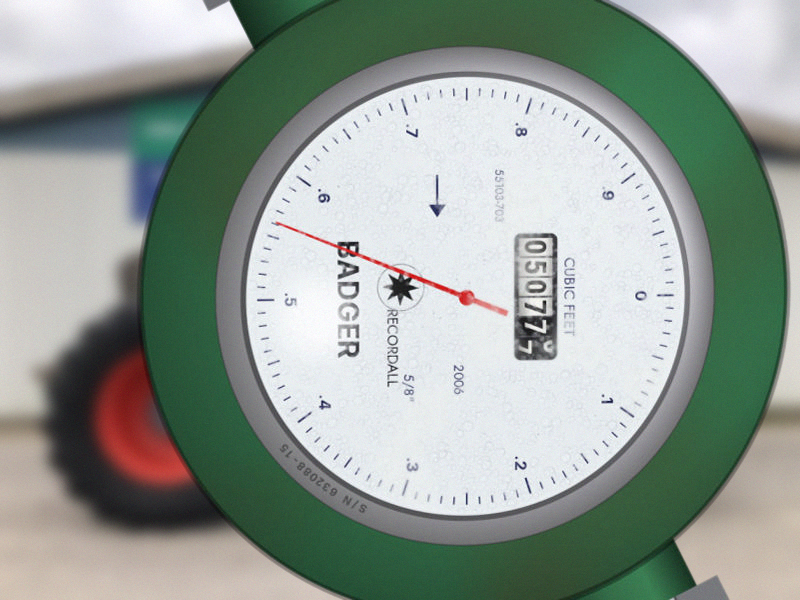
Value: 50776.56ft³
